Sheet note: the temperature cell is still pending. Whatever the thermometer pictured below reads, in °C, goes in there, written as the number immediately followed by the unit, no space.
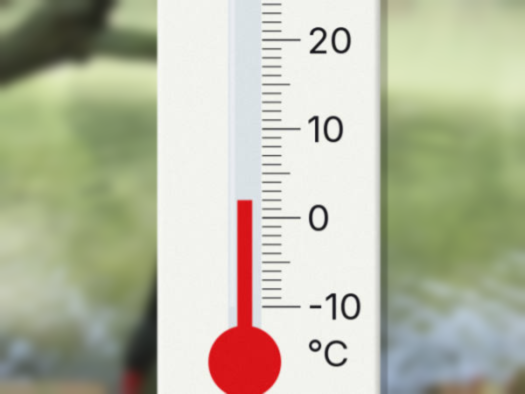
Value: 2°C
